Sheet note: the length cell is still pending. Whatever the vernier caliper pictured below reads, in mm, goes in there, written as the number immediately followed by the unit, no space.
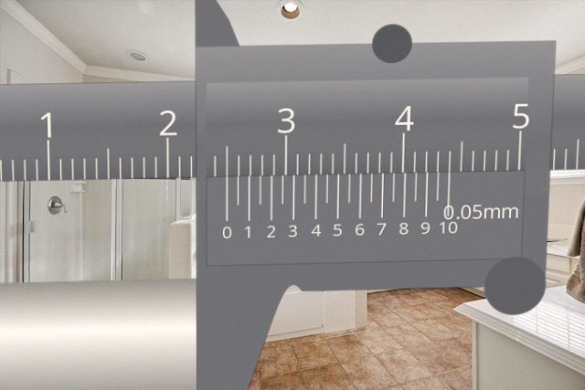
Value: 25.0mm
